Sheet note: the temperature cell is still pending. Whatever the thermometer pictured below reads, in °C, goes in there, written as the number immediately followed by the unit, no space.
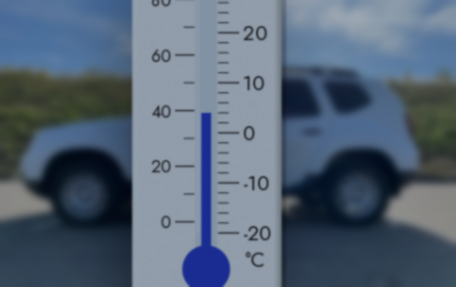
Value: 4°C
